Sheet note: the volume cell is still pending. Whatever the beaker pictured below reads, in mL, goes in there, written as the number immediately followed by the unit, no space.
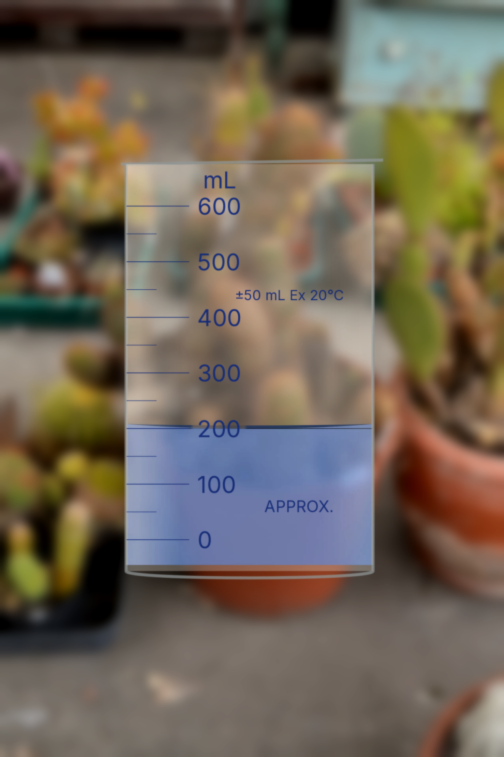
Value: 200mL
